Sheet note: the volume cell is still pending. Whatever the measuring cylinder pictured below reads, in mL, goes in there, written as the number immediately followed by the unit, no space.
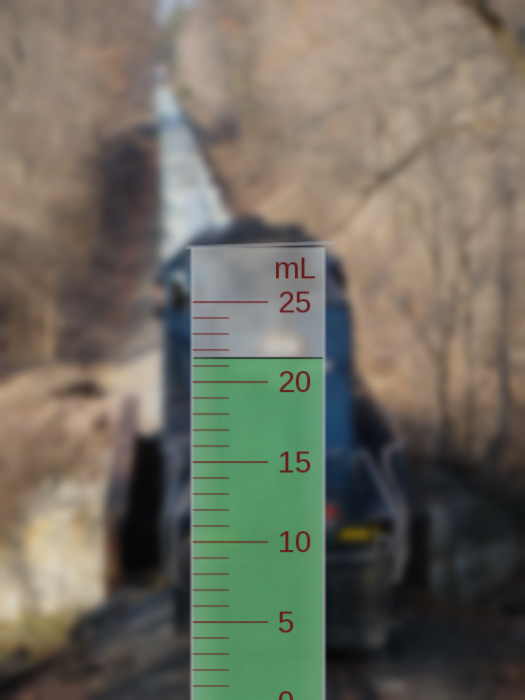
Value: 21.5mL
